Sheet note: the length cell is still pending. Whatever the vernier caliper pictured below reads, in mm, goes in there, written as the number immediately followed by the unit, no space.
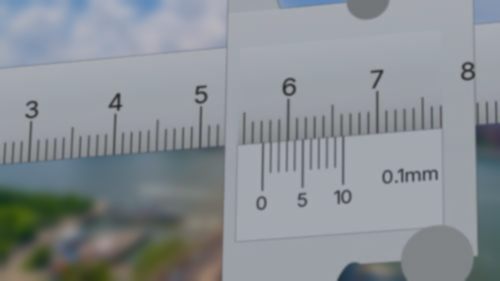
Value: 57.2mm
